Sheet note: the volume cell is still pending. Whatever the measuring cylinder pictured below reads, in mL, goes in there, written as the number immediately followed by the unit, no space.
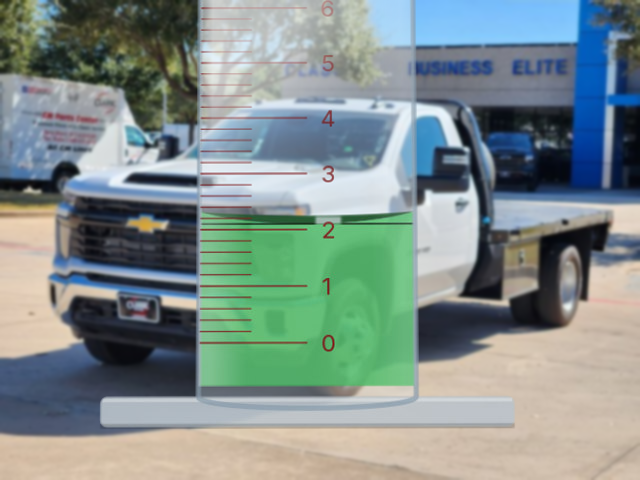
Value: 2.1mL
